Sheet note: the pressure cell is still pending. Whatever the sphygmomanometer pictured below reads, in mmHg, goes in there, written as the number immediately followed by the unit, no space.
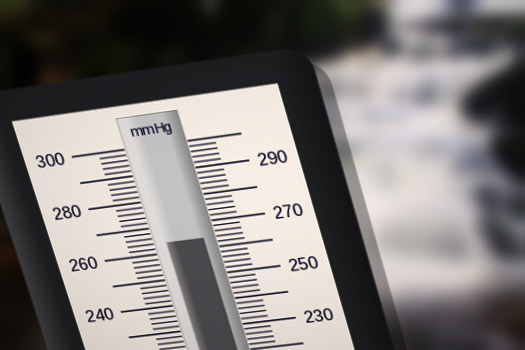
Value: 264mmHg
